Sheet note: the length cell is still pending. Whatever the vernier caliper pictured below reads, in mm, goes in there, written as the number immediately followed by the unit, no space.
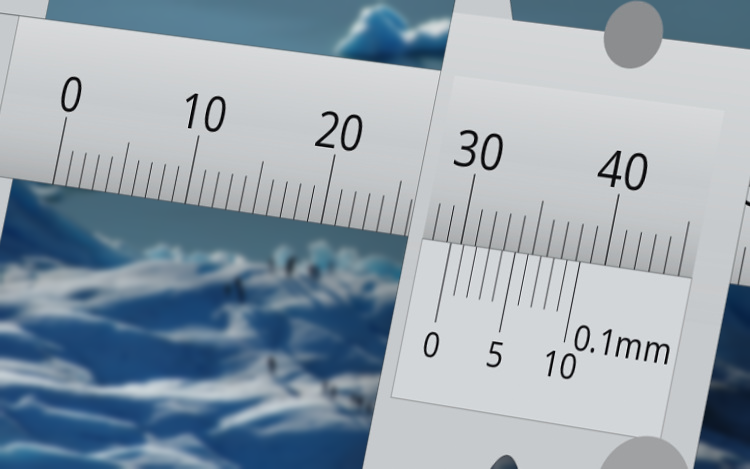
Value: 29.3mm
